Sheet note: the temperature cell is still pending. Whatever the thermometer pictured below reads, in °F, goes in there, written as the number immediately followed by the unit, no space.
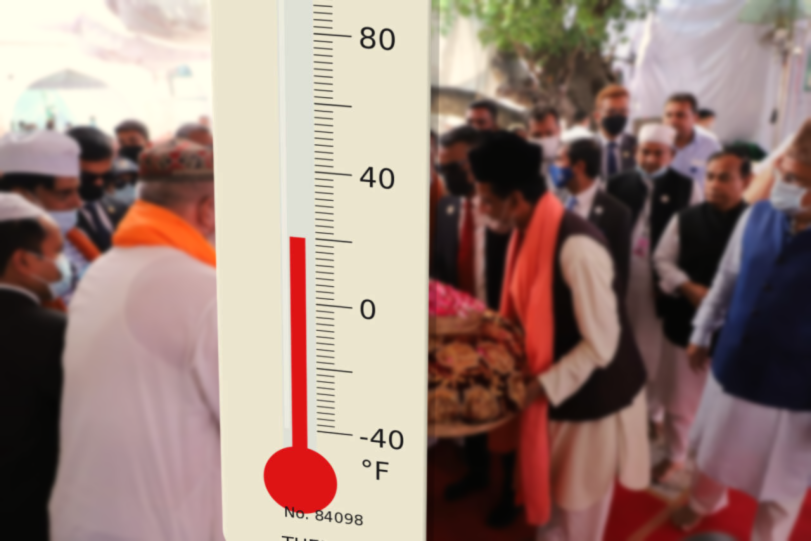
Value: 20°F
